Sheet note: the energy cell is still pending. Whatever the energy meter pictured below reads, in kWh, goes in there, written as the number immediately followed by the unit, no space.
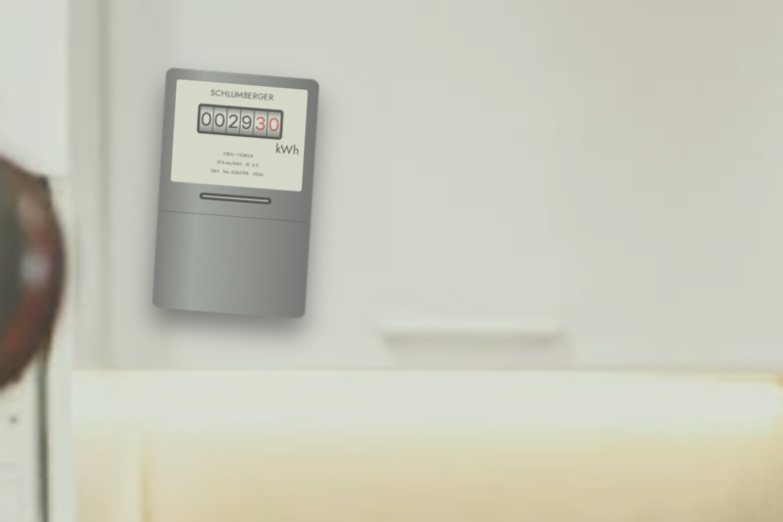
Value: 29.30kWh
